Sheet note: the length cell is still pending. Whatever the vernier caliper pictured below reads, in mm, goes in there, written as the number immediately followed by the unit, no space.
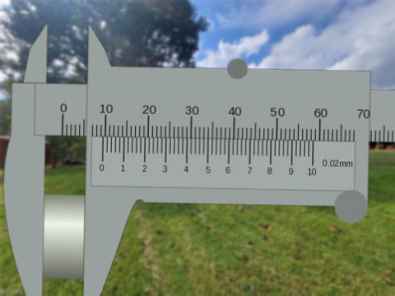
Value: 9.5mm
